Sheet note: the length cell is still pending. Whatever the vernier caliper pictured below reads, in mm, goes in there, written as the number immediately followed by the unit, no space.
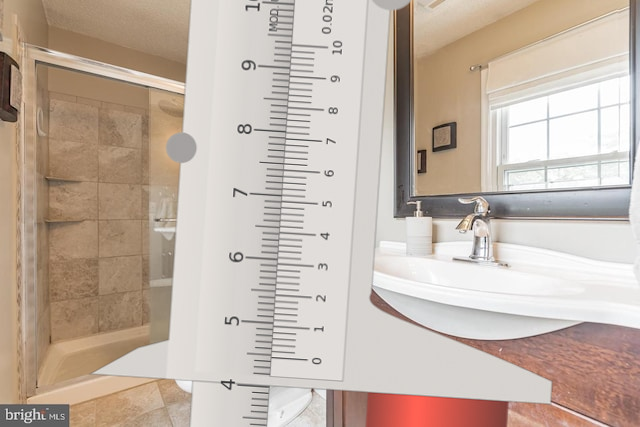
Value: 44.6mm
